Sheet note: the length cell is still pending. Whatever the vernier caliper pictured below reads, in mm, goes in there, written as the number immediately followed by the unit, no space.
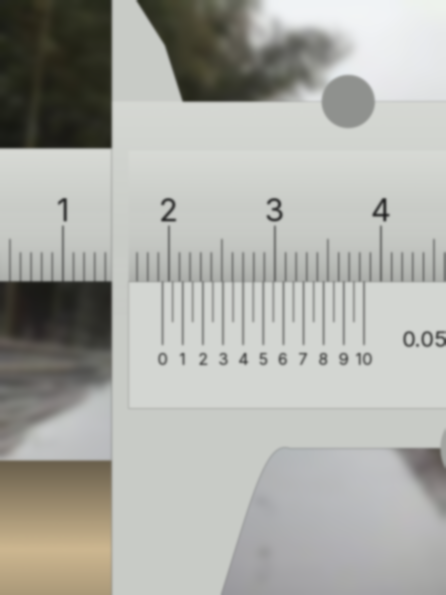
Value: 19.4mm
